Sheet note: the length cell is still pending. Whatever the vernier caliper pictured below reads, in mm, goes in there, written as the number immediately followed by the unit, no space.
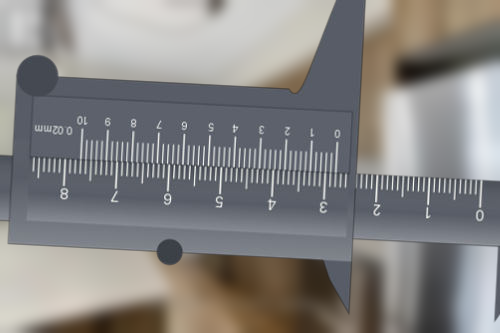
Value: 28.0mm
